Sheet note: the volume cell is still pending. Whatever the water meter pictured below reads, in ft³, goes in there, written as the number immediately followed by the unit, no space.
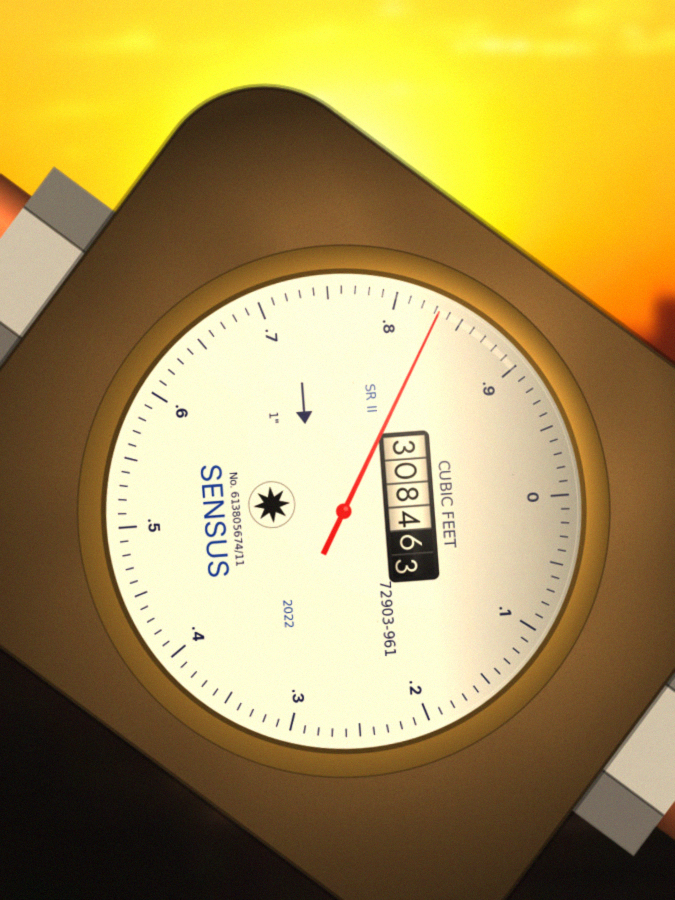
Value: 308462.83ft³
